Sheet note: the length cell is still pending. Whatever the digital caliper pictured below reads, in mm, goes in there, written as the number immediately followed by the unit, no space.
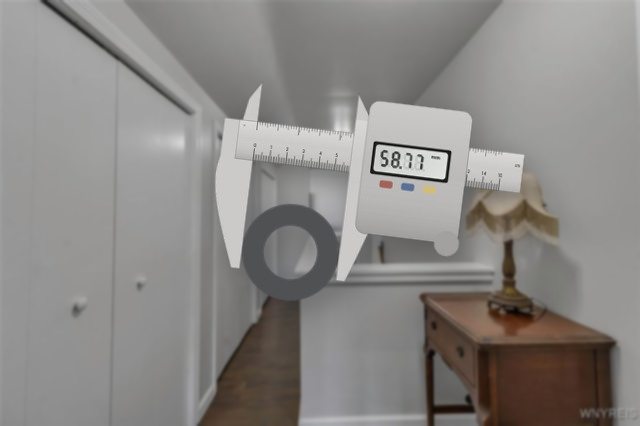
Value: 58.77mm
